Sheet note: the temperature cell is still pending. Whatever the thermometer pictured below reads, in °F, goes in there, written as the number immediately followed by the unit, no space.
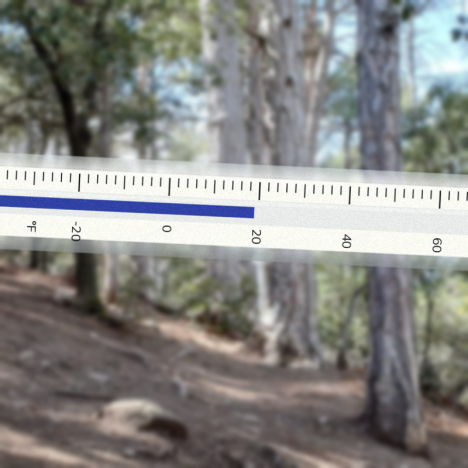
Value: 19°F
